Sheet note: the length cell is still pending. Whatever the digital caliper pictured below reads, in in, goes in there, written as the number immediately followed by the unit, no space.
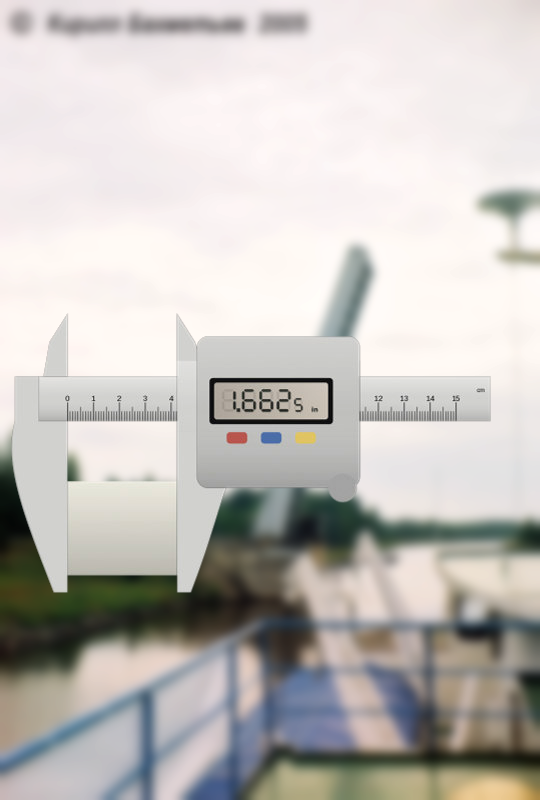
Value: 1.6625in
